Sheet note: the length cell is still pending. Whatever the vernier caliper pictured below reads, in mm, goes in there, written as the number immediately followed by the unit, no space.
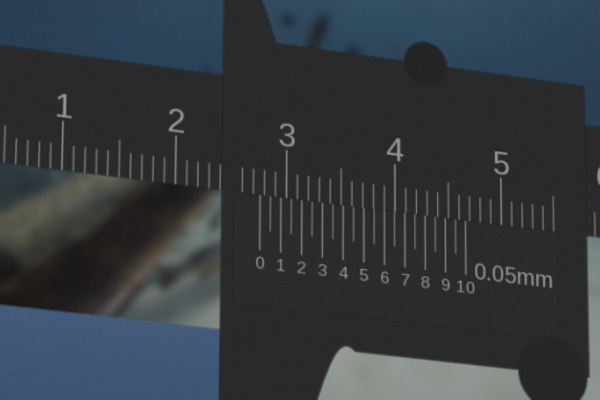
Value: 27.6mm
